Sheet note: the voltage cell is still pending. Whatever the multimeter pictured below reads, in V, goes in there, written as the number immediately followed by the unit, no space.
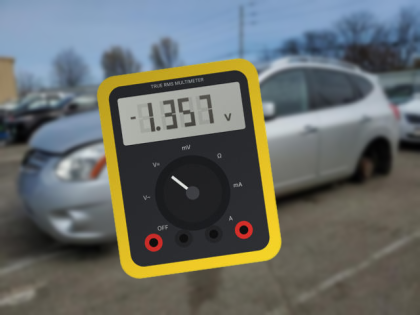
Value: -1.357V
